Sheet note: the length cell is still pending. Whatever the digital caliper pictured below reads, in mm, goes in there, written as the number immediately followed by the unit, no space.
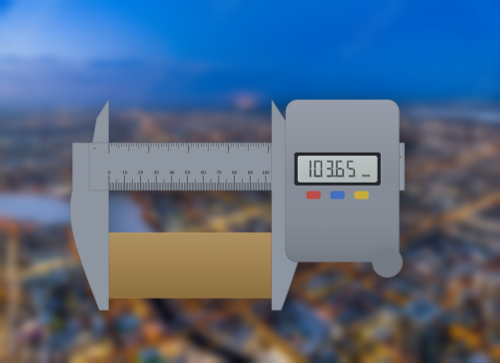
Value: 103.65mm
